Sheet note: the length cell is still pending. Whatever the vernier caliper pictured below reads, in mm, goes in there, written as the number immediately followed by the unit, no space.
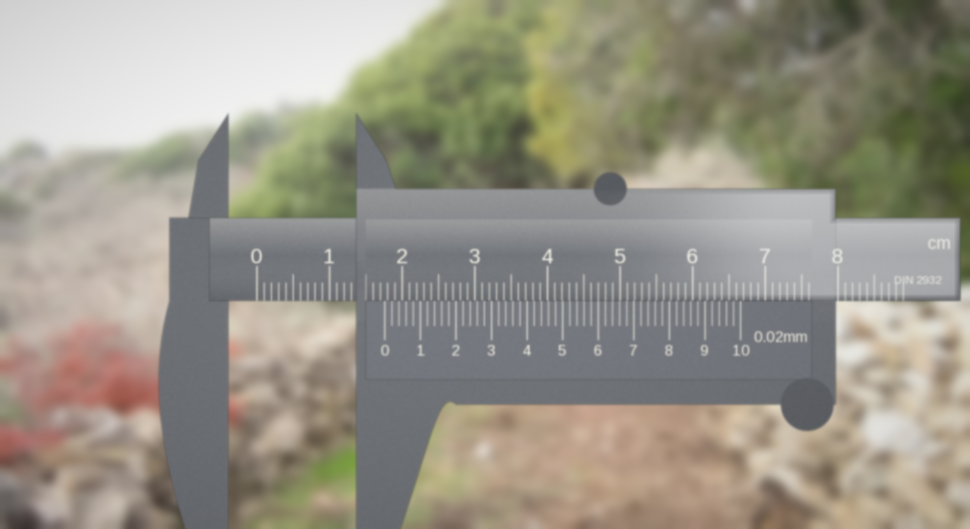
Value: 17.6mm
